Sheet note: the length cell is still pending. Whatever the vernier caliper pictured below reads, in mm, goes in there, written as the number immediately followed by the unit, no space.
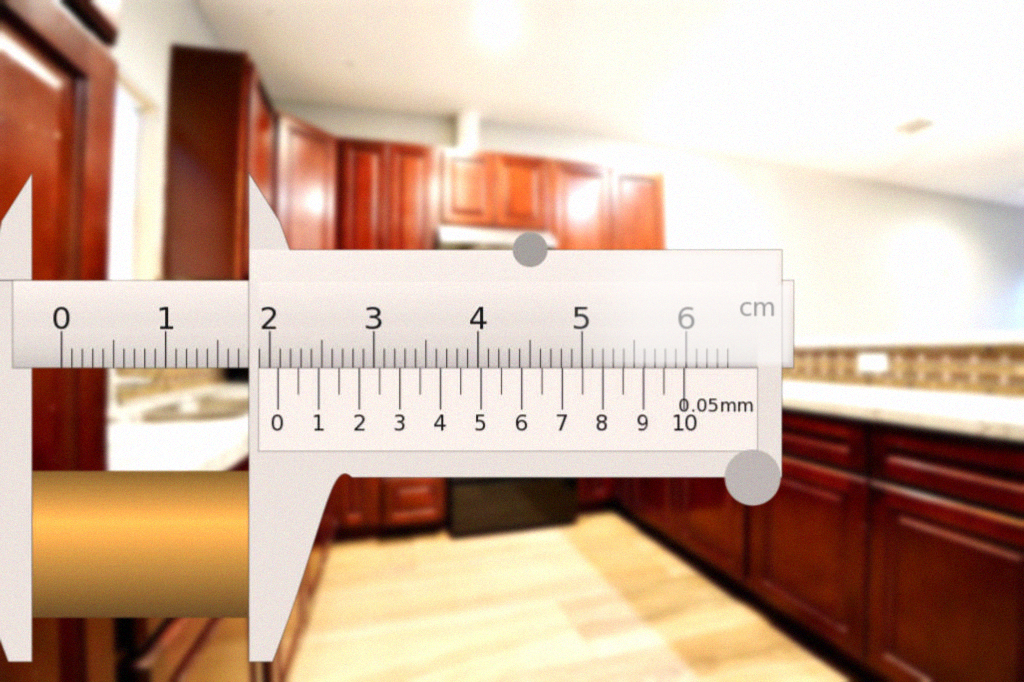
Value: 20.8mm
